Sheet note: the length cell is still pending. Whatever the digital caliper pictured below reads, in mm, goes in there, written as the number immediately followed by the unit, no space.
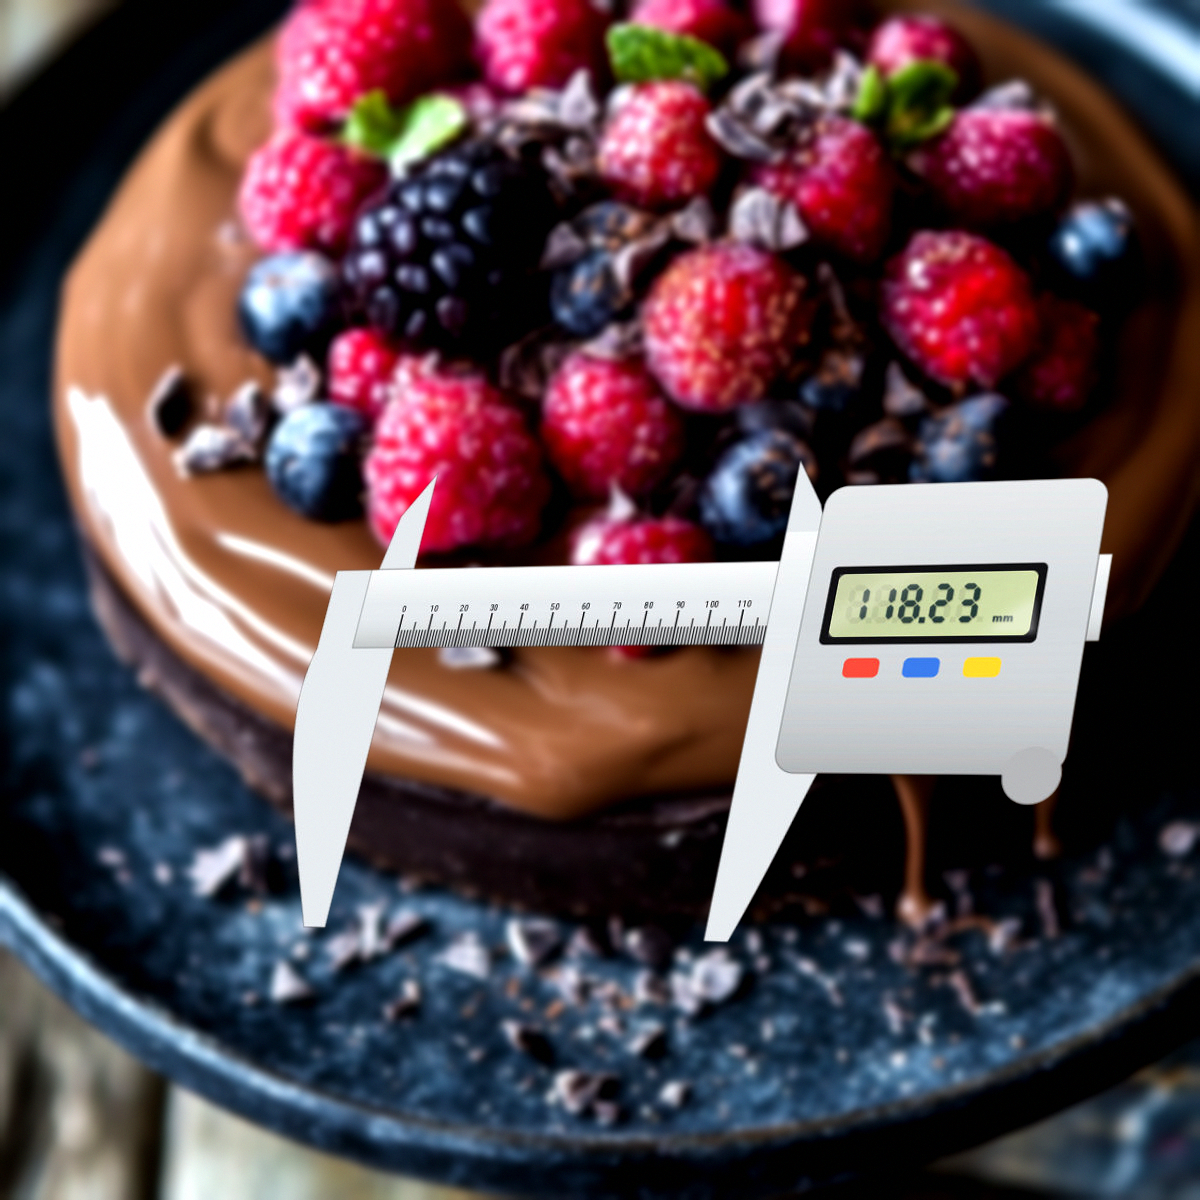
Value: 118.23mm
